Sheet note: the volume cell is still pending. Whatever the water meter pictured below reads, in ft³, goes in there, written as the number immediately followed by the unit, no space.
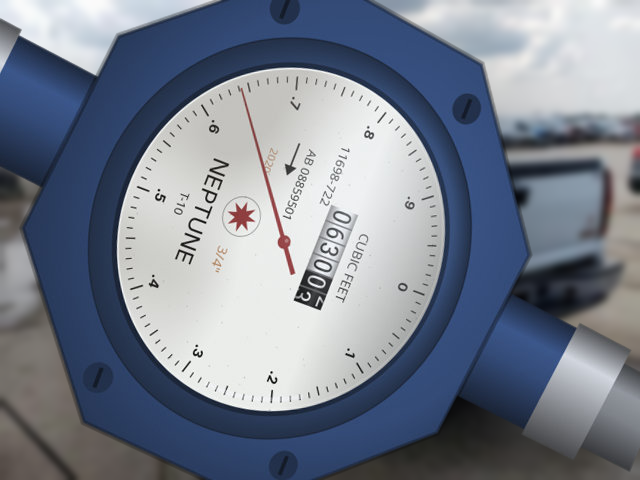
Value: 63002.64ft³
